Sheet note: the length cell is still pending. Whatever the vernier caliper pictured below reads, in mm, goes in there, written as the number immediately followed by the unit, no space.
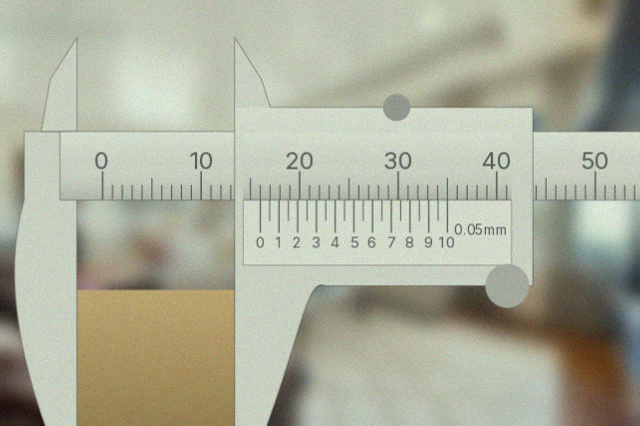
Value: 16.0mm
